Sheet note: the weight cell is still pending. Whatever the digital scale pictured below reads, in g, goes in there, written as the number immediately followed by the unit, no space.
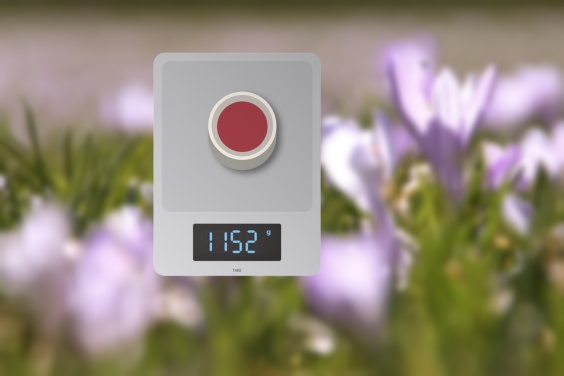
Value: 1152g
